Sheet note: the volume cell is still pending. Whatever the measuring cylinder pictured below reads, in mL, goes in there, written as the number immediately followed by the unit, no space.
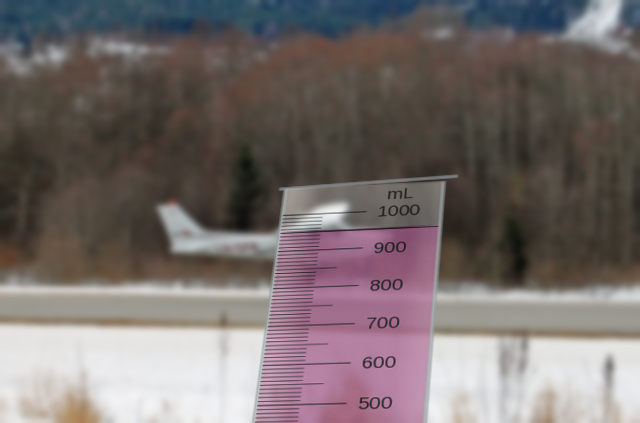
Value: 950mL
